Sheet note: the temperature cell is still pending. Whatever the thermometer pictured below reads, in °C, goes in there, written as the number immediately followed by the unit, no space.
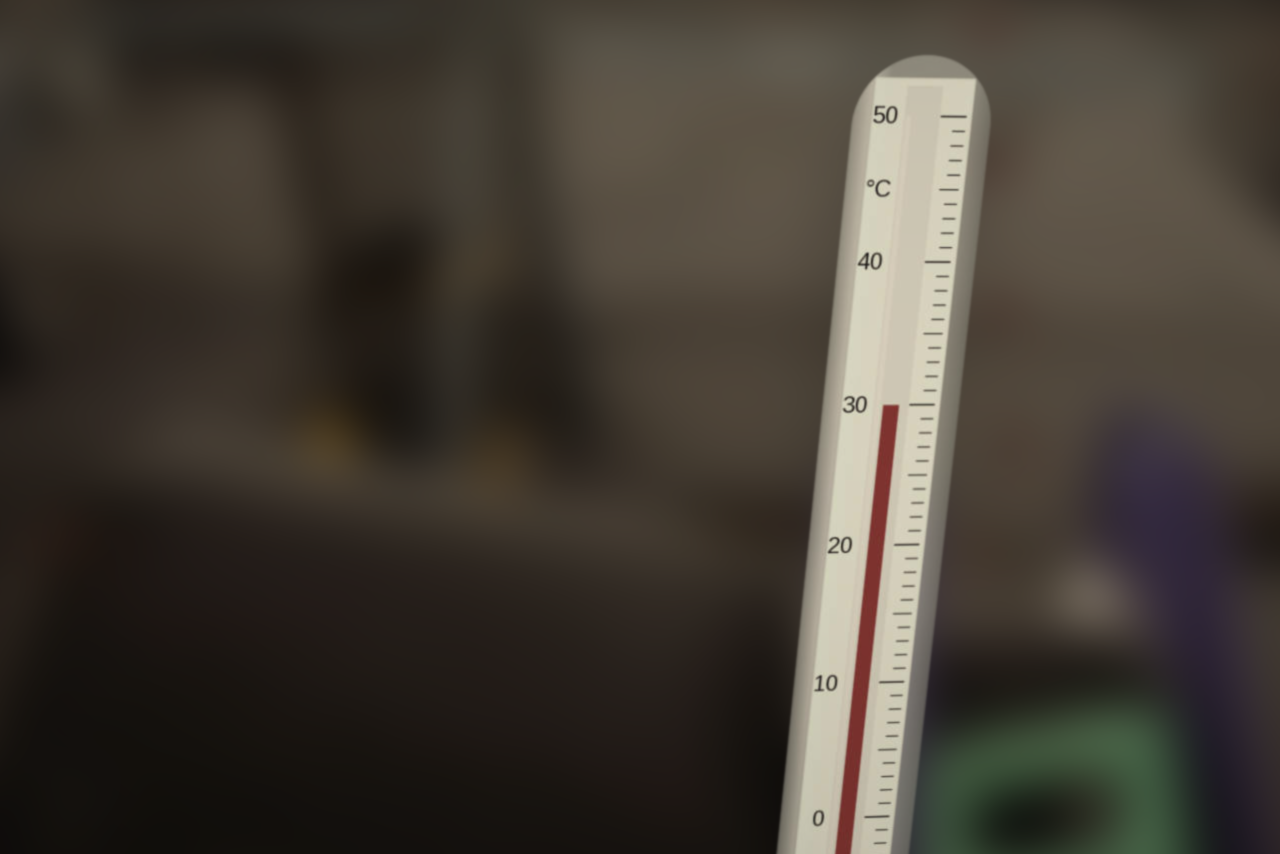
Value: 30°C
